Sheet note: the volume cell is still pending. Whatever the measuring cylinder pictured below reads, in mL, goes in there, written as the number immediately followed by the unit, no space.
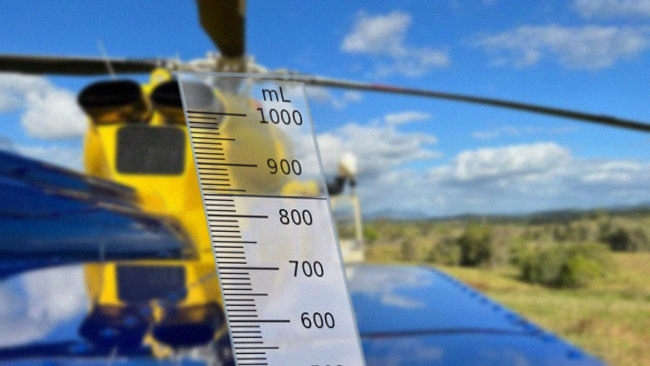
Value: 840mL
